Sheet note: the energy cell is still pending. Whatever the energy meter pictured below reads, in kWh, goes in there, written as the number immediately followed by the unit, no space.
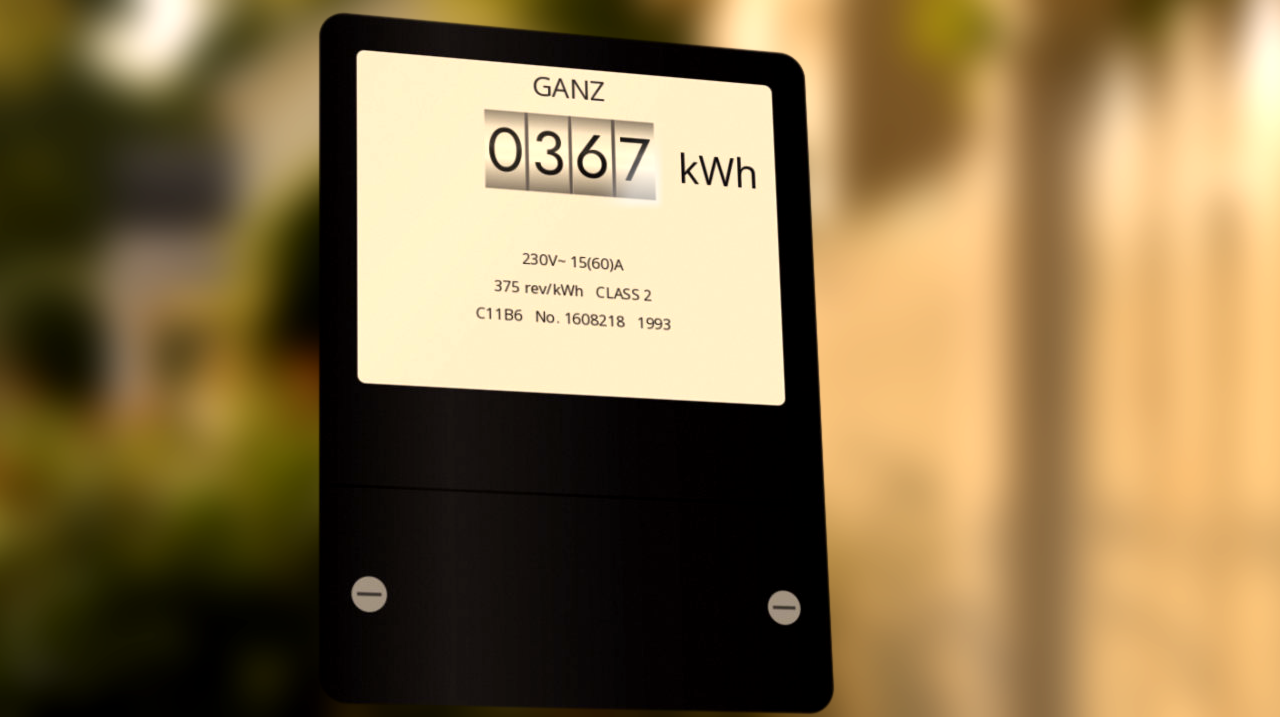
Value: 367kWh
